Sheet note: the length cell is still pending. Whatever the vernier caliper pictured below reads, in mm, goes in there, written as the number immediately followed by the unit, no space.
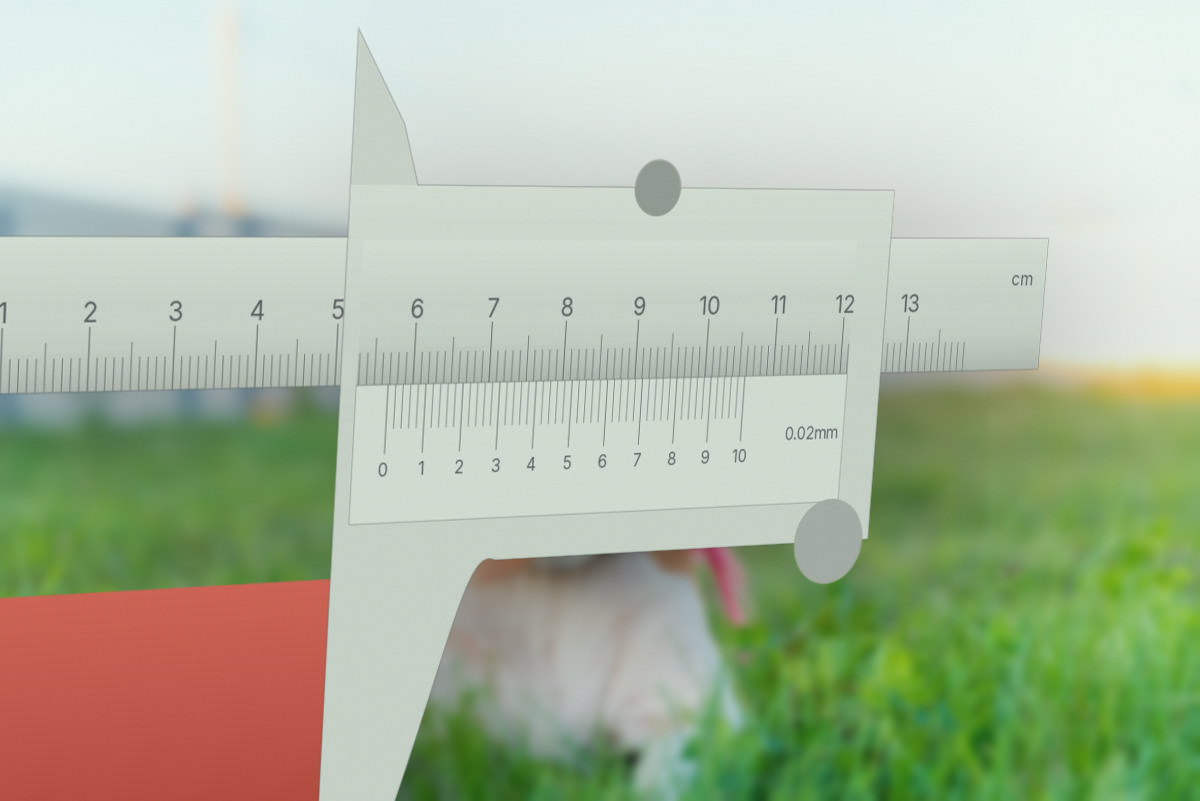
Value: 56.8mm
